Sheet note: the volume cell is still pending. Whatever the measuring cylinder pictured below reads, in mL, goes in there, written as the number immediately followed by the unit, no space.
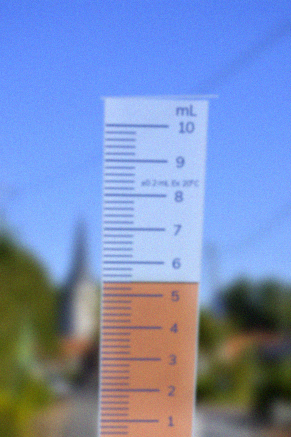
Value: 5.4mL
